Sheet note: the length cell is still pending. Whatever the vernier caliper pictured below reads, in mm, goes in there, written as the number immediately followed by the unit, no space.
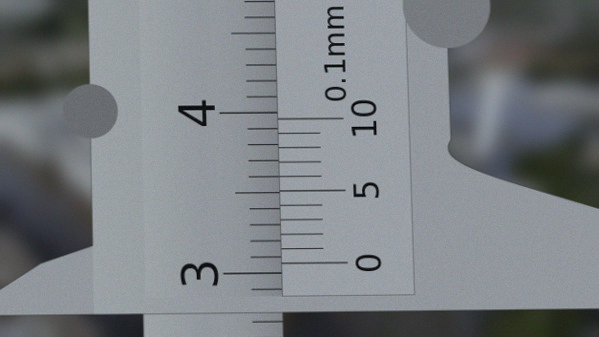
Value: 30.6mm
